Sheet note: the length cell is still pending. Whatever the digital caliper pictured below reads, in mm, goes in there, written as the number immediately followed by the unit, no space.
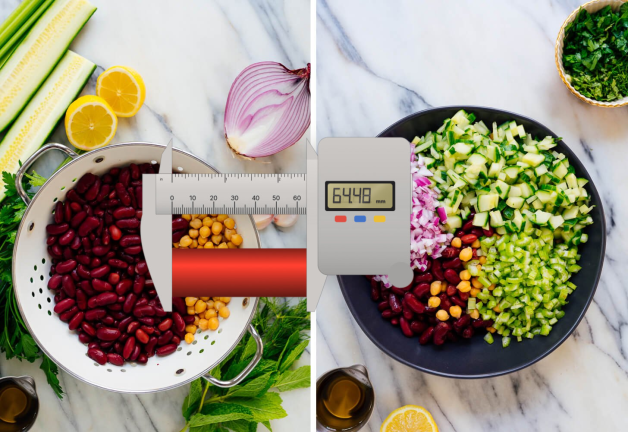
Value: 64.48mm
